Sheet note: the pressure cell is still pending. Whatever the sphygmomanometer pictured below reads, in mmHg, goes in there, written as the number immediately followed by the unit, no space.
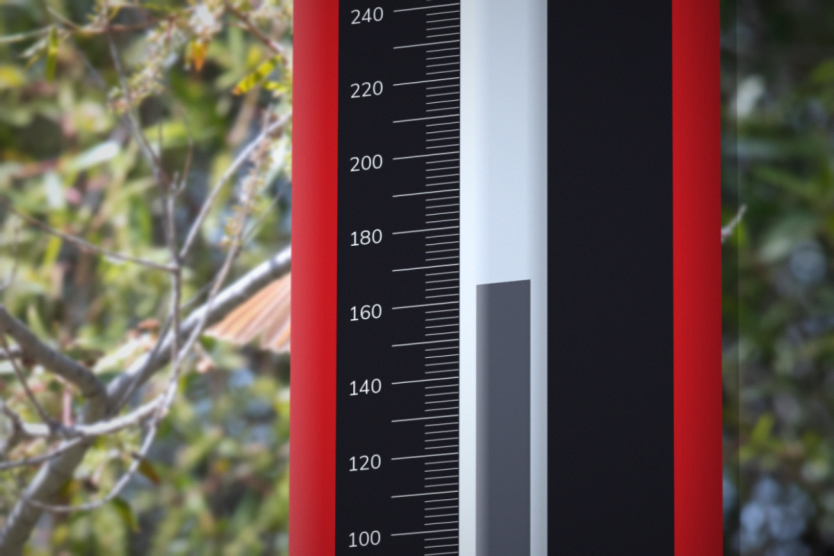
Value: 164mmHg
